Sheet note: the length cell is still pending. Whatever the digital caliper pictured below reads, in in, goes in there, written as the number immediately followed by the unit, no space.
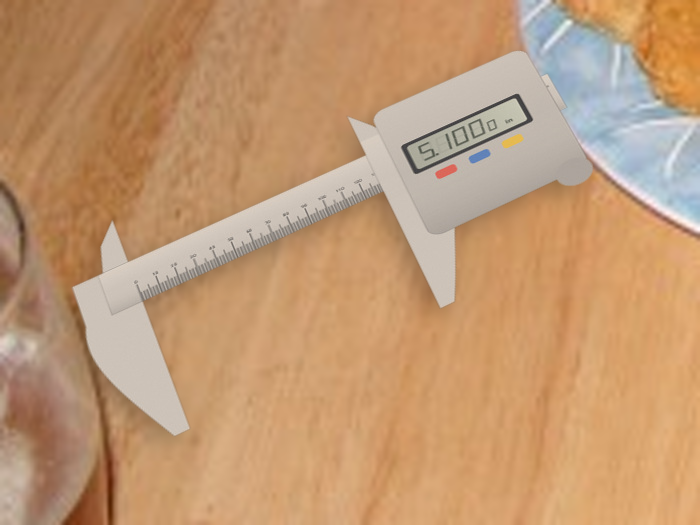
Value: 5.1000in
